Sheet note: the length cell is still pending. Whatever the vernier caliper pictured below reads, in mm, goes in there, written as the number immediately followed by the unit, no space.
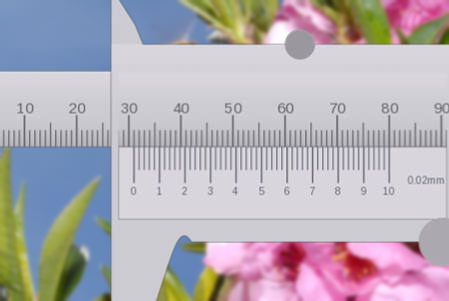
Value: 31.0mm
